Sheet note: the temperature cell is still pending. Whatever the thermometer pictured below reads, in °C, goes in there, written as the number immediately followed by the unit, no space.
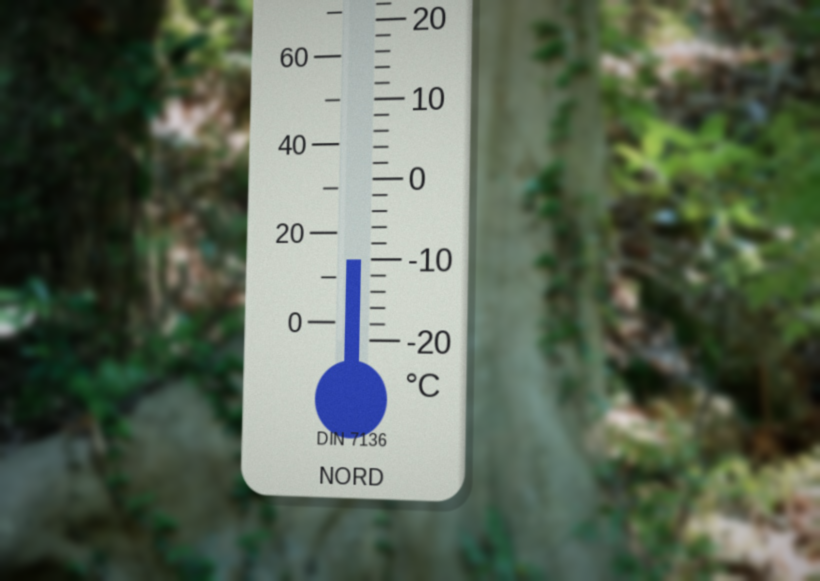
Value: -10°C
